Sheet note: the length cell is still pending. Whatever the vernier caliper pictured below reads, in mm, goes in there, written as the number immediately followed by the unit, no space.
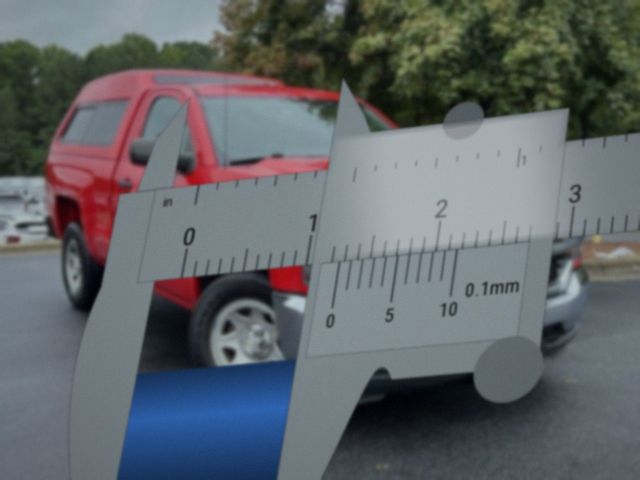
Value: 12.6mm
